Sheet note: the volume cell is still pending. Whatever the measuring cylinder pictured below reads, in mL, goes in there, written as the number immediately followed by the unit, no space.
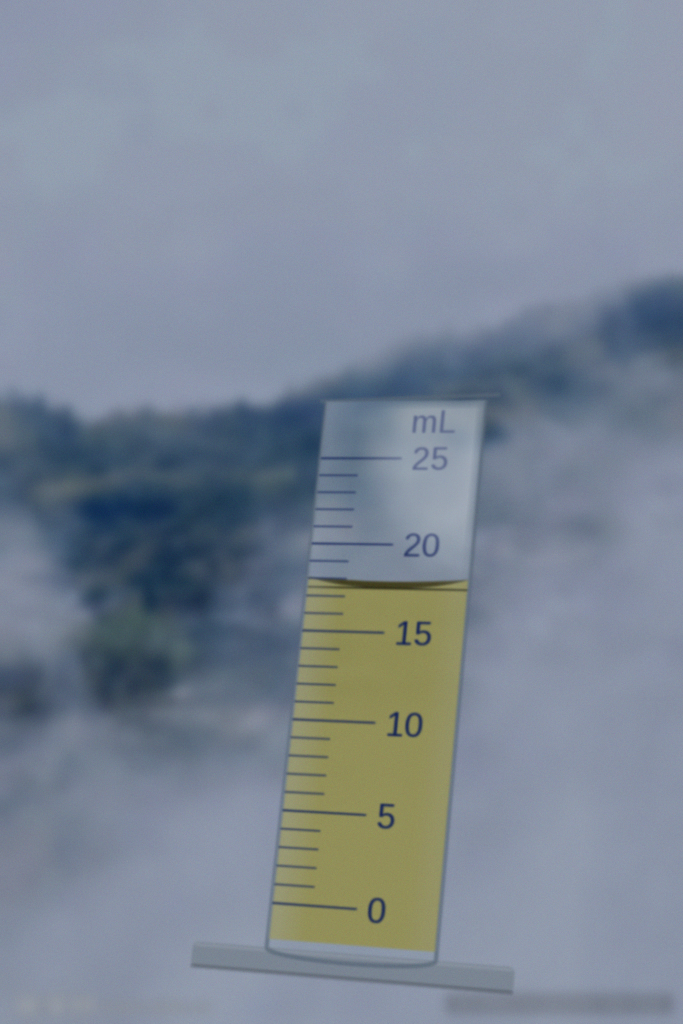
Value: 17.5mL
